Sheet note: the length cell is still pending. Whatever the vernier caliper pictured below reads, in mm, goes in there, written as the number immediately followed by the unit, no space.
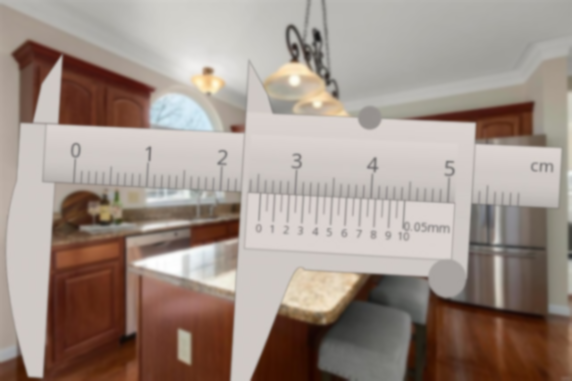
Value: 25.4mm
